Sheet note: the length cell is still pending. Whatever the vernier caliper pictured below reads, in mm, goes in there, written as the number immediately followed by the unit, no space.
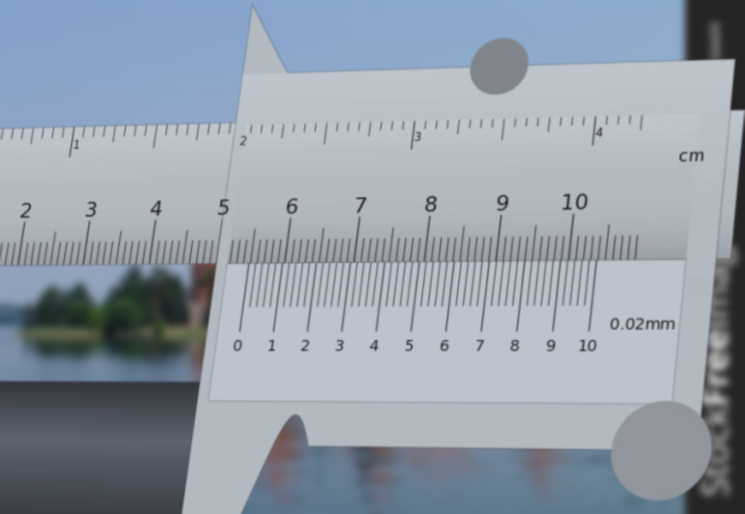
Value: 54.8mm
